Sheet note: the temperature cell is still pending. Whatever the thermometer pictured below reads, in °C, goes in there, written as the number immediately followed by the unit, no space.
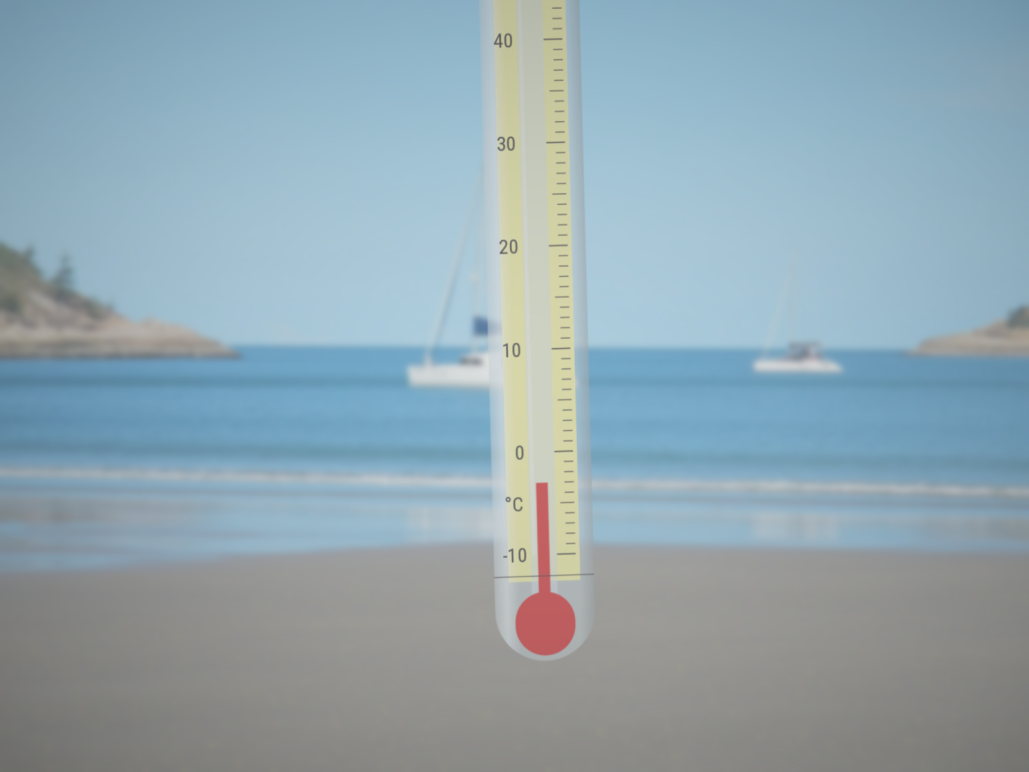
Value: -3°C
